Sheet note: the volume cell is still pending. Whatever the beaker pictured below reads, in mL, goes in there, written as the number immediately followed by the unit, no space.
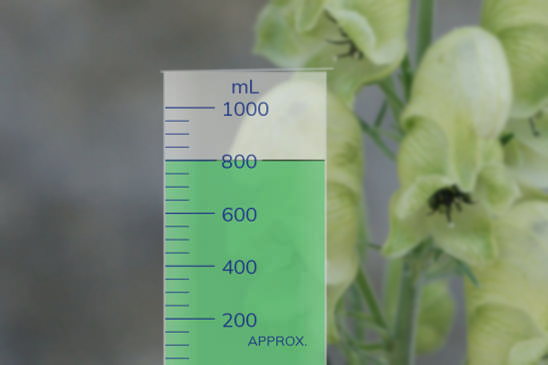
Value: 800mL
